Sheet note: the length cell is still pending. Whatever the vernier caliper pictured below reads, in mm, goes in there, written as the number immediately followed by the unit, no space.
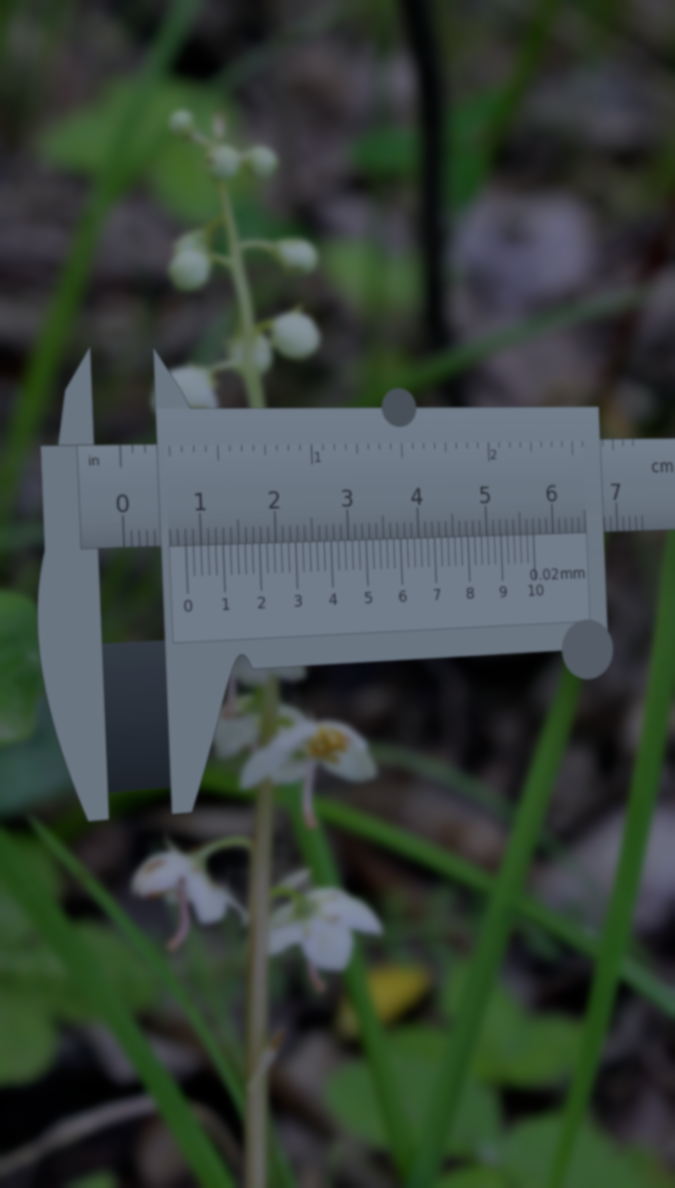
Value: 8.0mm
